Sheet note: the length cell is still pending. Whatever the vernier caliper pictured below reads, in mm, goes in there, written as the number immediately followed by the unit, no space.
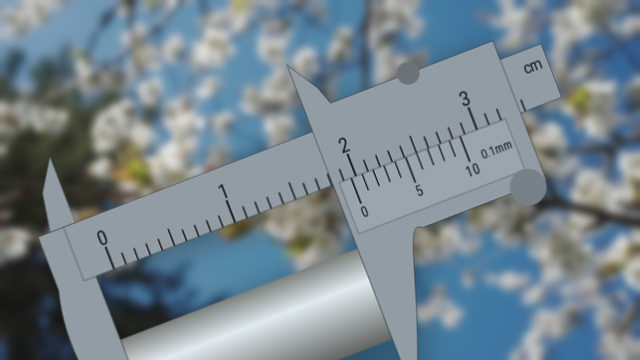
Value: 19.6mm
